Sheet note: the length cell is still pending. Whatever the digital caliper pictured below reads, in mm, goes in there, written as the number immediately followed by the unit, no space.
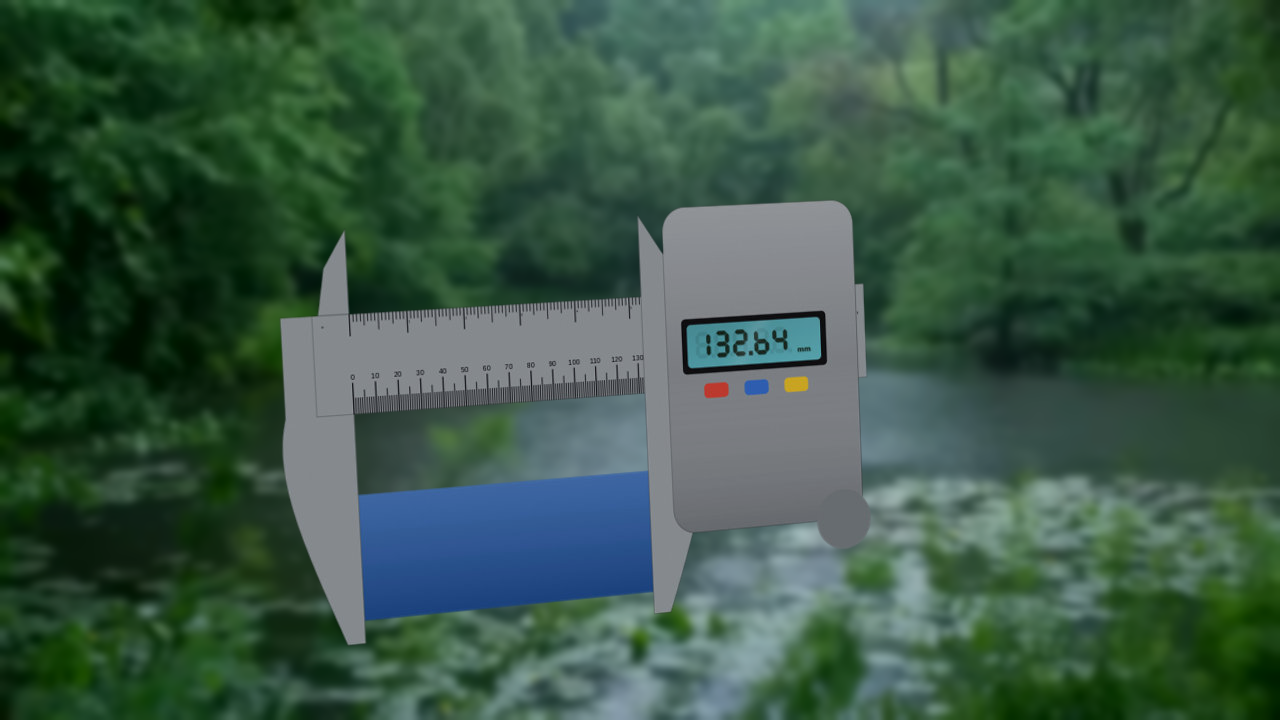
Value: 132.64mm
